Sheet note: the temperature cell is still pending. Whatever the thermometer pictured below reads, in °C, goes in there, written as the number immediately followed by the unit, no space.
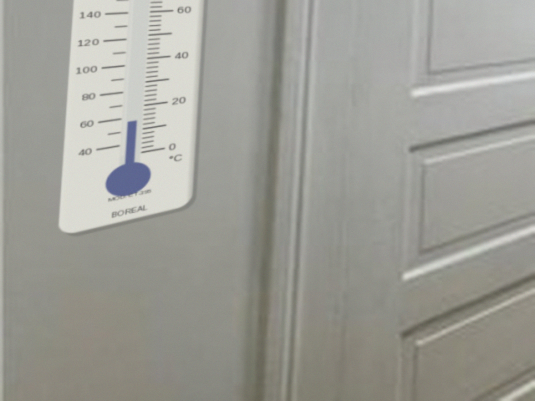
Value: 14°C
